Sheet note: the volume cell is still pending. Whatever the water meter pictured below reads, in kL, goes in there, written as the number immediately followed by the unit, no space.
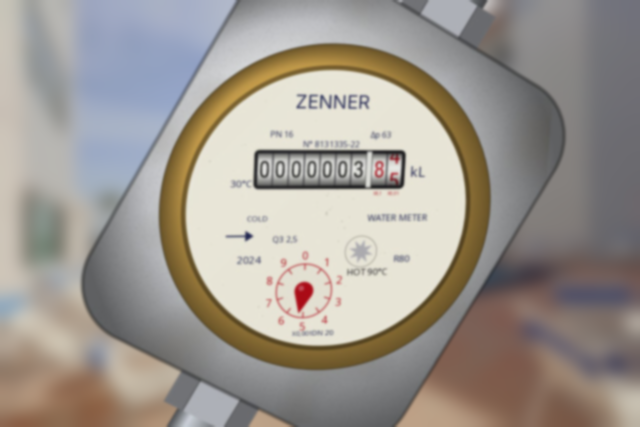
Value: 3.845kL
